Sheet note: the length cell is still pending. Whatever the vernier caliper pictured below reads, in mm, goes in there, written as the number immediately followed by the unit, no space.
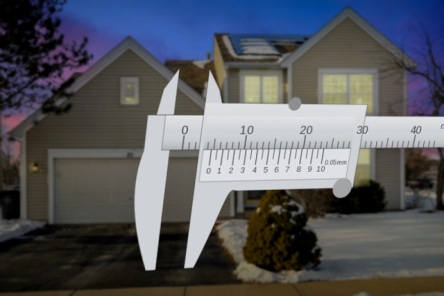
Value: 4.6mm
